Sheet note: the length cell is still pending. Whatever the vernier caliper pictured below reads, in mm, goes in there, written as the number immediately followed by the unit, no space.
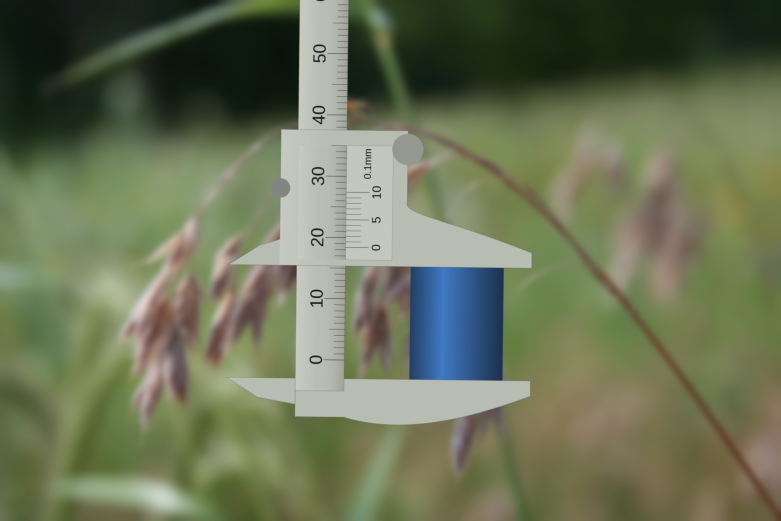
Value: 18.4mm
